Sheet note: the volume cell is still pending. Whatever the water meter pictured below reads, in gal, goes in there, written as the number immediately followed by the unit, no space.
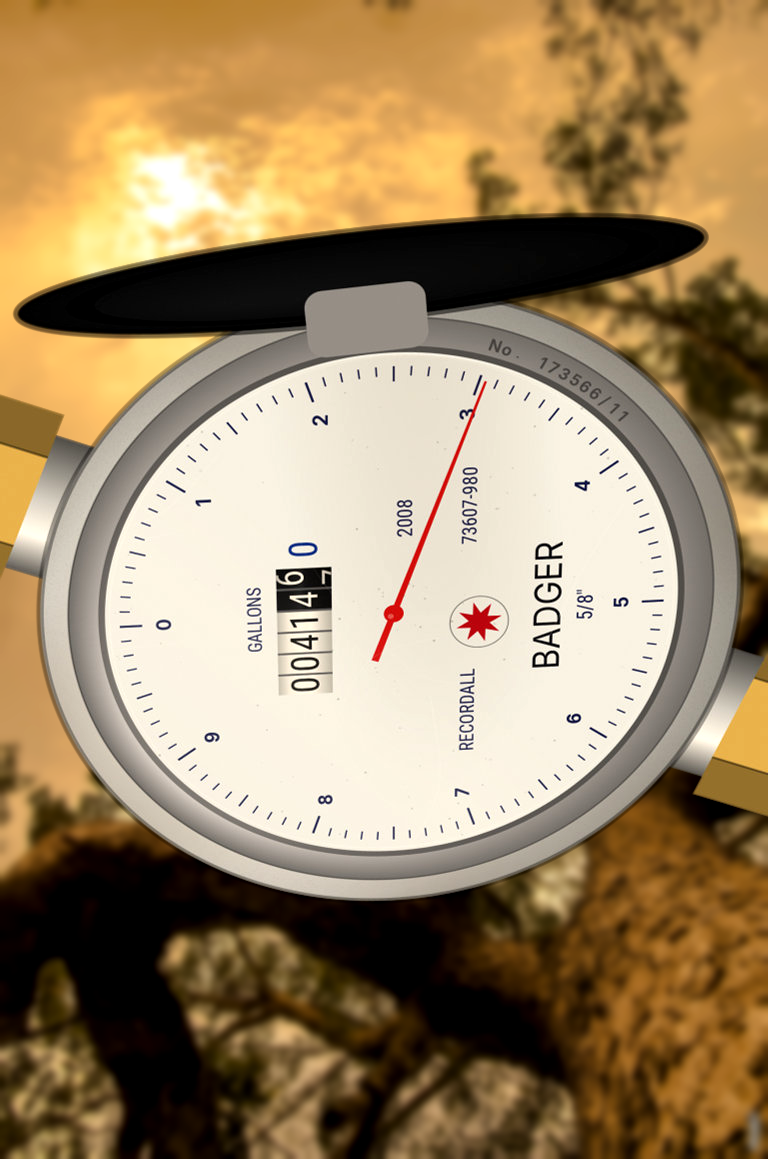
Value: 41463.0gal
